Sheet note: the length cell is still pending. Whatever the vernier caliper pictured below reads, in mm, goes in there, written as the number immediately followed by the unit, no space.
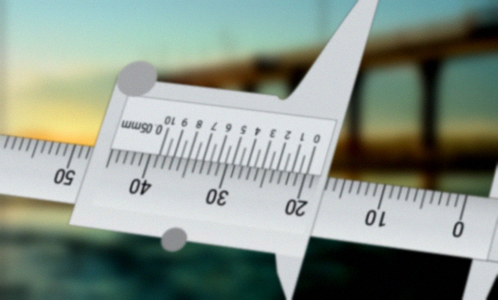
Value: 19.8mm
